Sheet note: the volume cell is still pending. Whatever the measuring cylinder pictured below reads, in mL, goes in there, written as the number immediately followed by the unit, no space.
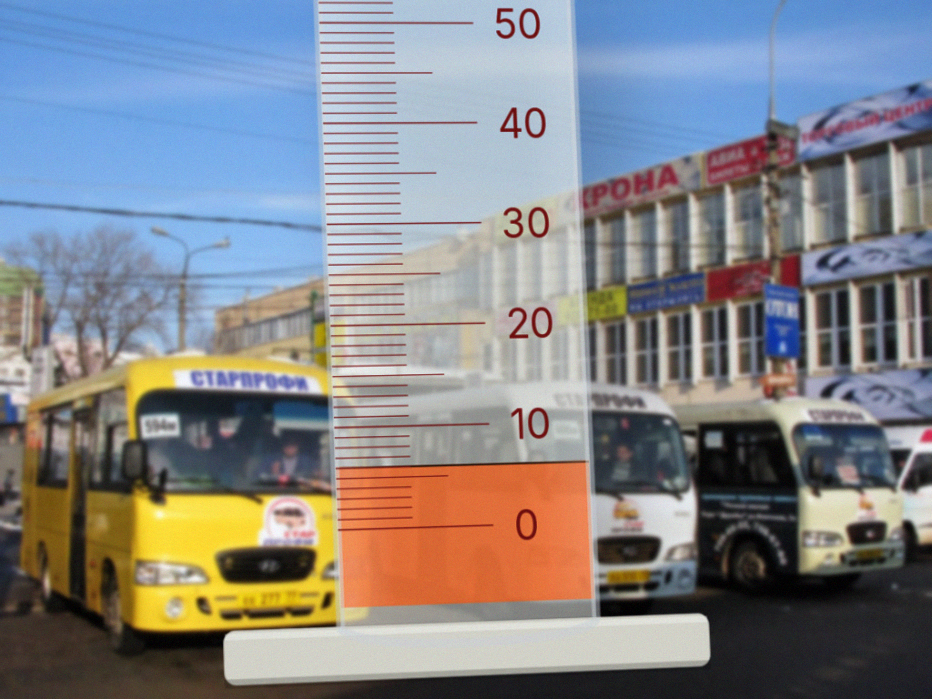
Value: 6mL
